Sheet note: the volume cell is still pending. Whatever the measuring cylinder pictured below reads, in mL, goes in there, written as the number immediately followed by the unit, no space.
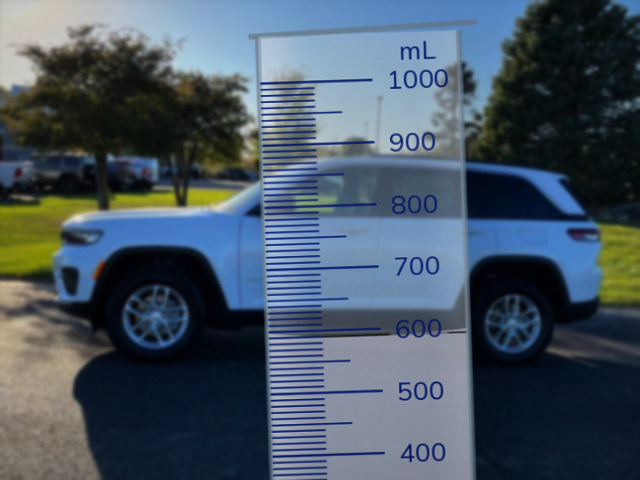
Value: 590mL
